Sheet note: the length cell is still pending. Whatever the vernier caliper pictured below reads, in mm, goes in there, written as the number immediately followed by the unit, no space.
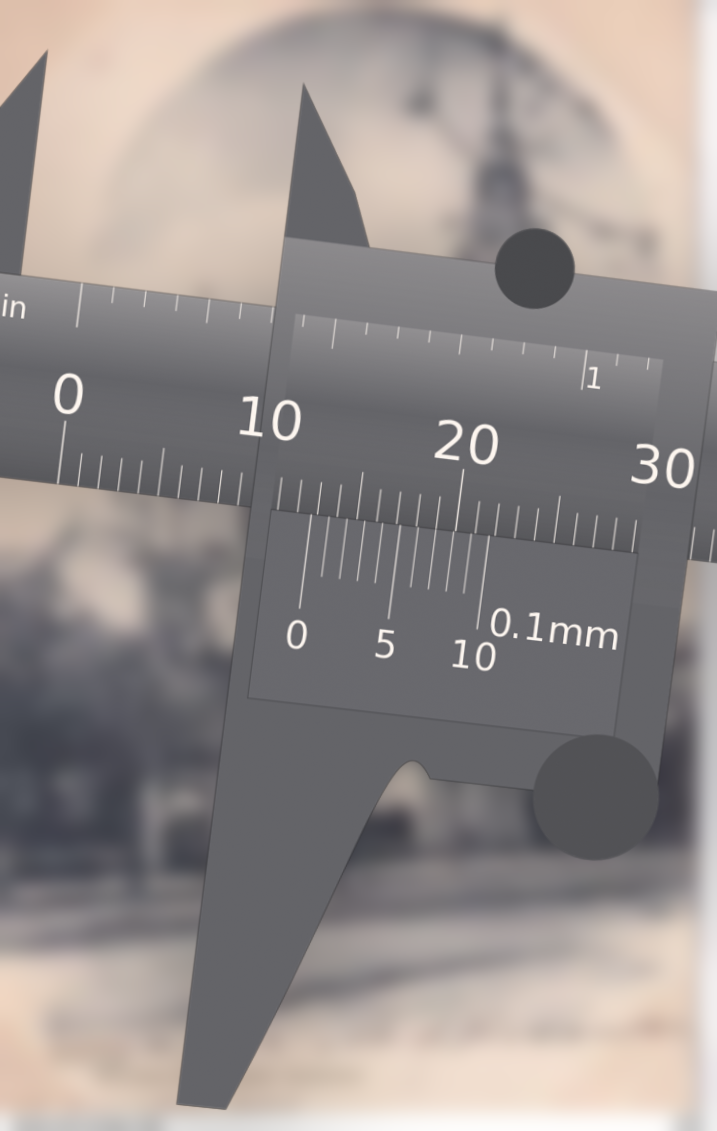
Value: 12.7mm
